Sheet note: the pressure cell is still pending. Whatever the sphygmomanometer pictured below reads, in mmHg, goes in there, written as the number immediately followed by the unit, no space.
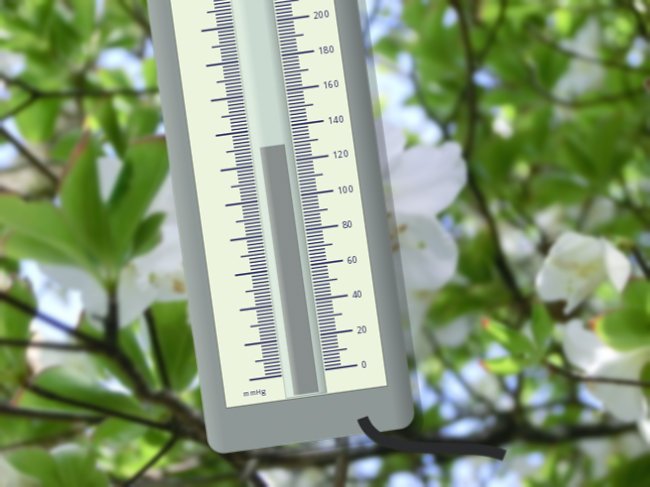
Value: 130mmHg
